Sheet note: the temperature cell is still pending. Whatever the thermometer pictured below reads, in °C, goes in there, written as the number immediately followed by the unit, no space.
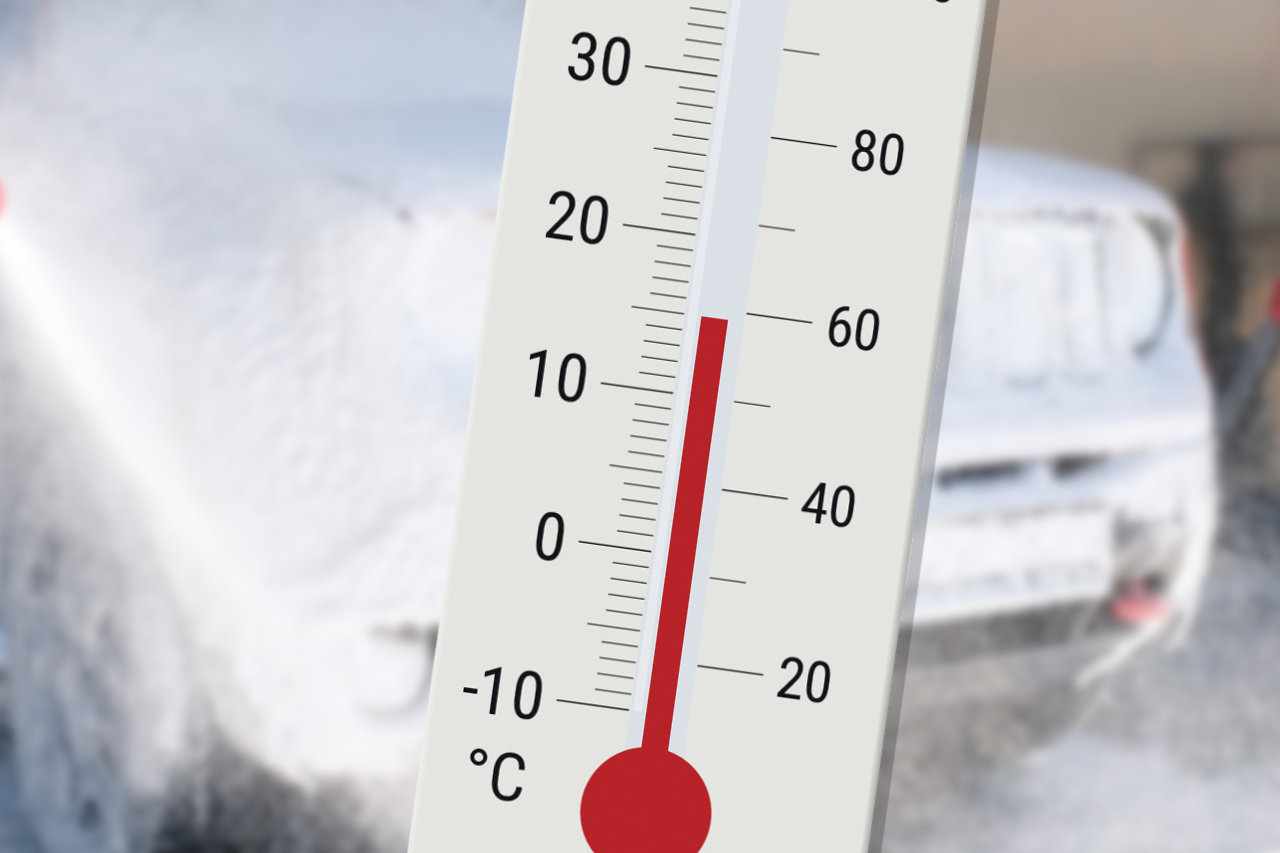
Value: 15°C
